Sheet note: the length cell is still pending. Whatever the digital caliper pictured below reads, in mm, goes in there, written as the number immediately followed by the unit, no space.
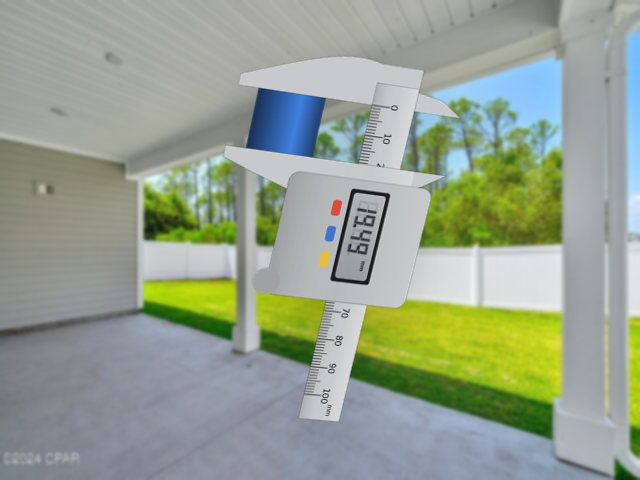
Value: 19.49mm
